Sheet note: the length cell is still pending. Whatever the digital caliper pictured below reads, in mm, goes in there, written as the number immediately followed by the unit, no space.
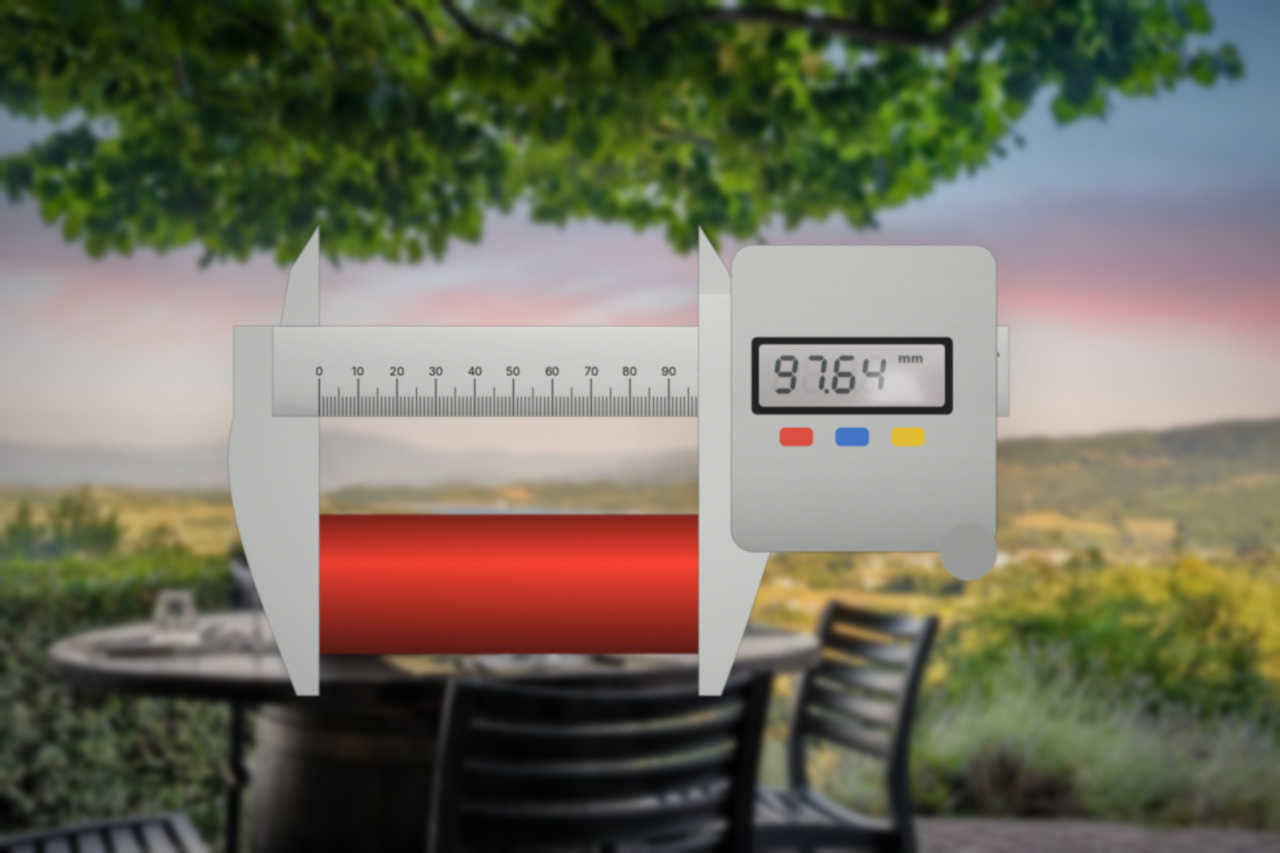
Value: 97.64mm
